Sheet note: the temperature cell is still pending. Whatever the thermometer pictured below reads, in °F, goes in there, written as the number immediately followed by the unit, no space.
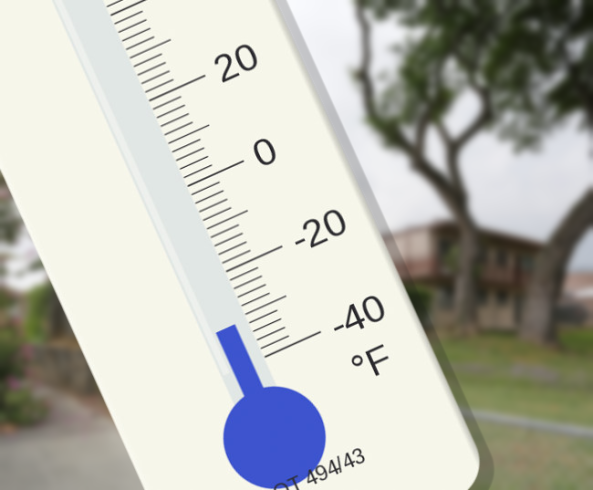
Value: -31°F
